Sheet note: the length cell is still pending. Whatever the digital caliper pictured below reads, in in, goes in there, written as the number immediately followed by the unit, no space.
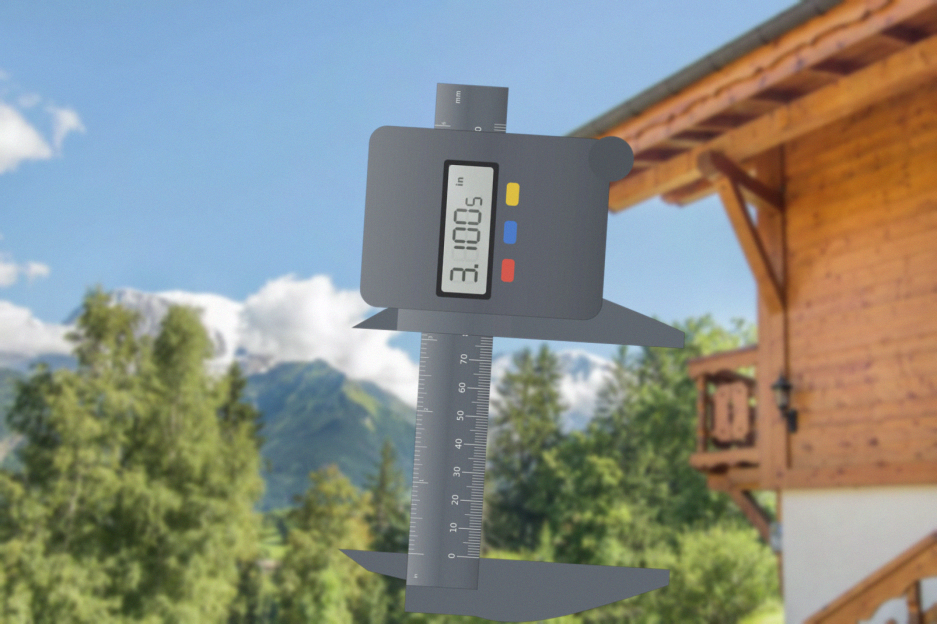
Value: 3.1005in
